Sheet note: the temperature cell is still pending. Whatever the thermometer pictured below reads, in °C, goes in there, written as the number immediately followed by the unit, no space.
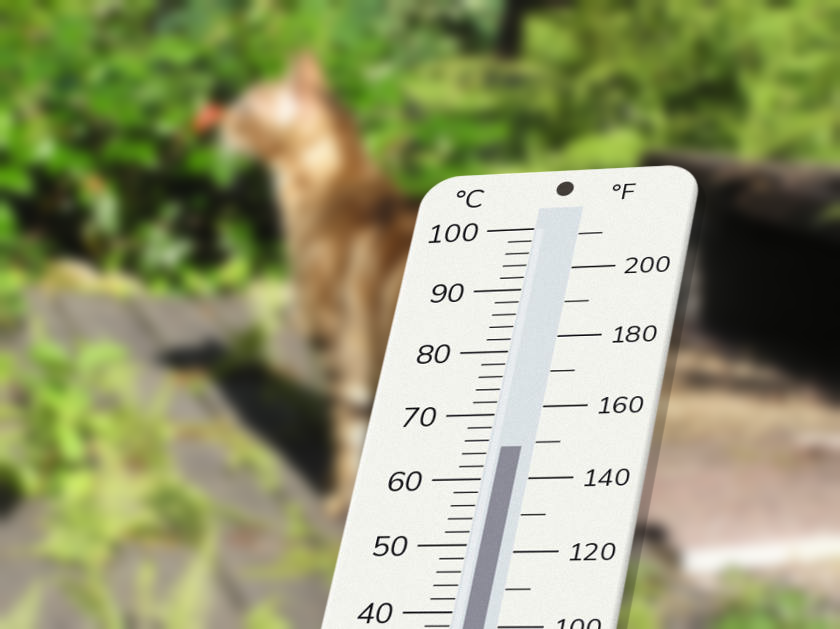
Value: 65°C
